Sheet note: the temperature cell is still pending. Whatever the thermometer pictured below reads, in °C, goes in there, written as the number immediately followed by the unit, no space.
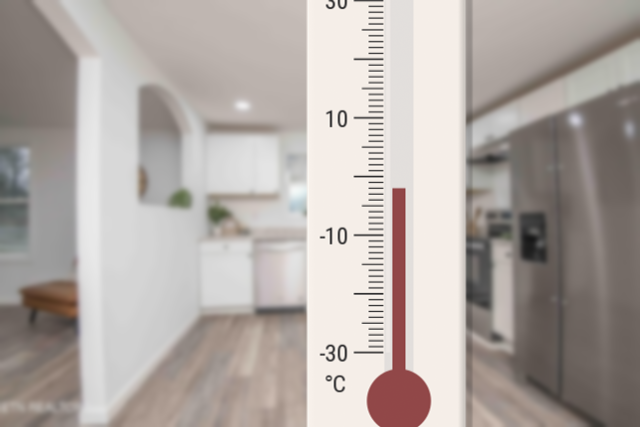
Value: -2°C
